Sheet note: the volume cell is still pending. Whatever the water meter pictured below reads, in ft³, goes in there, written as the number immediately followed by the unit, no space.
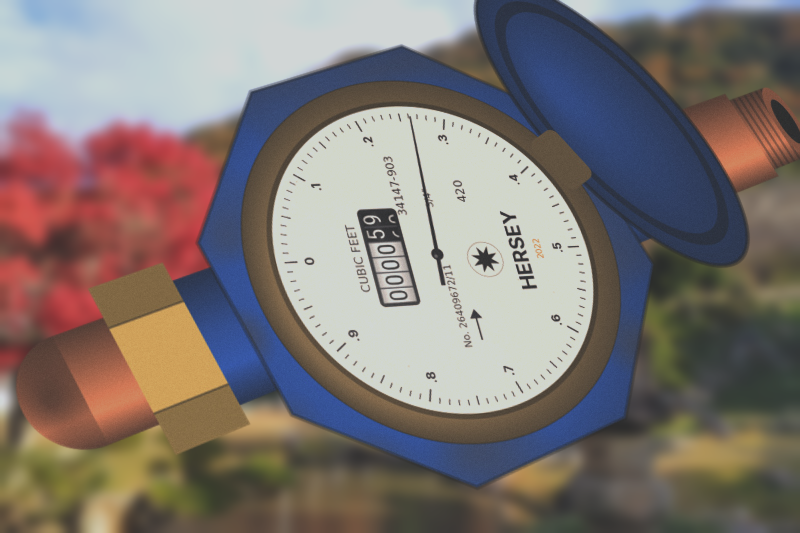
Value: 59.26ft³
